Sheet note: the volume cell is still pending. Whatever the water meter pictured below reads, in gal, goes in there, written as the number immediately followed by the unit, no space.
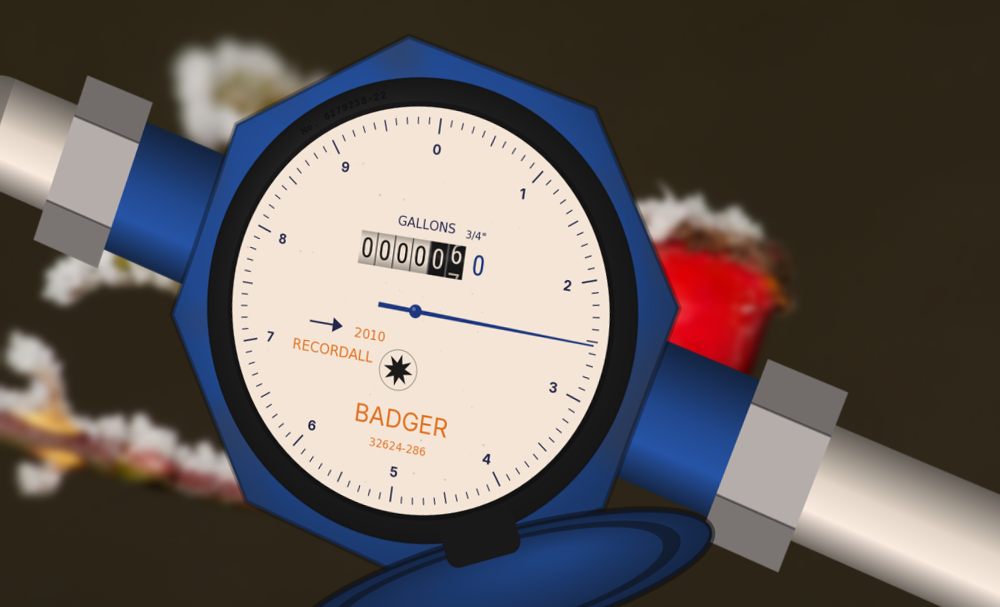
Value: 62.5gal
